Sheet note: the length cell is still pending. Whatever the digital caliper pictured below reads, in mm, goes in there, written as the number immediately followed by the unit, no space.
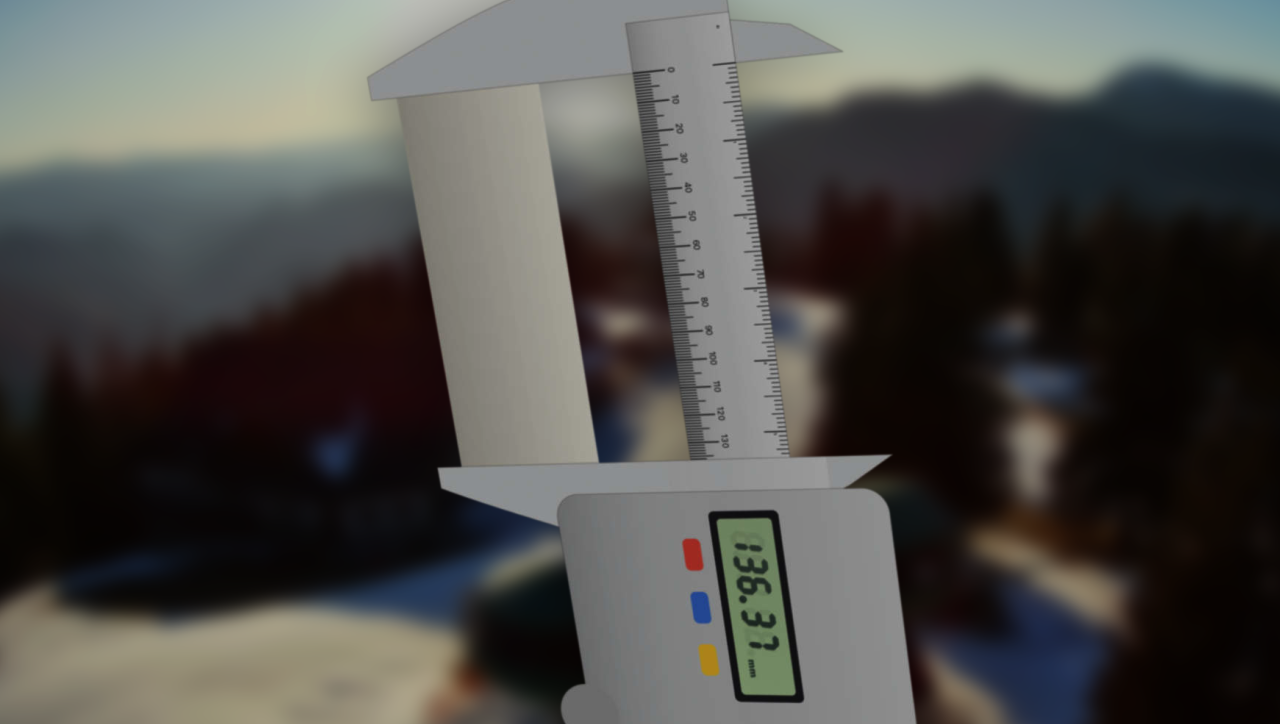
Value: 136.37mm
